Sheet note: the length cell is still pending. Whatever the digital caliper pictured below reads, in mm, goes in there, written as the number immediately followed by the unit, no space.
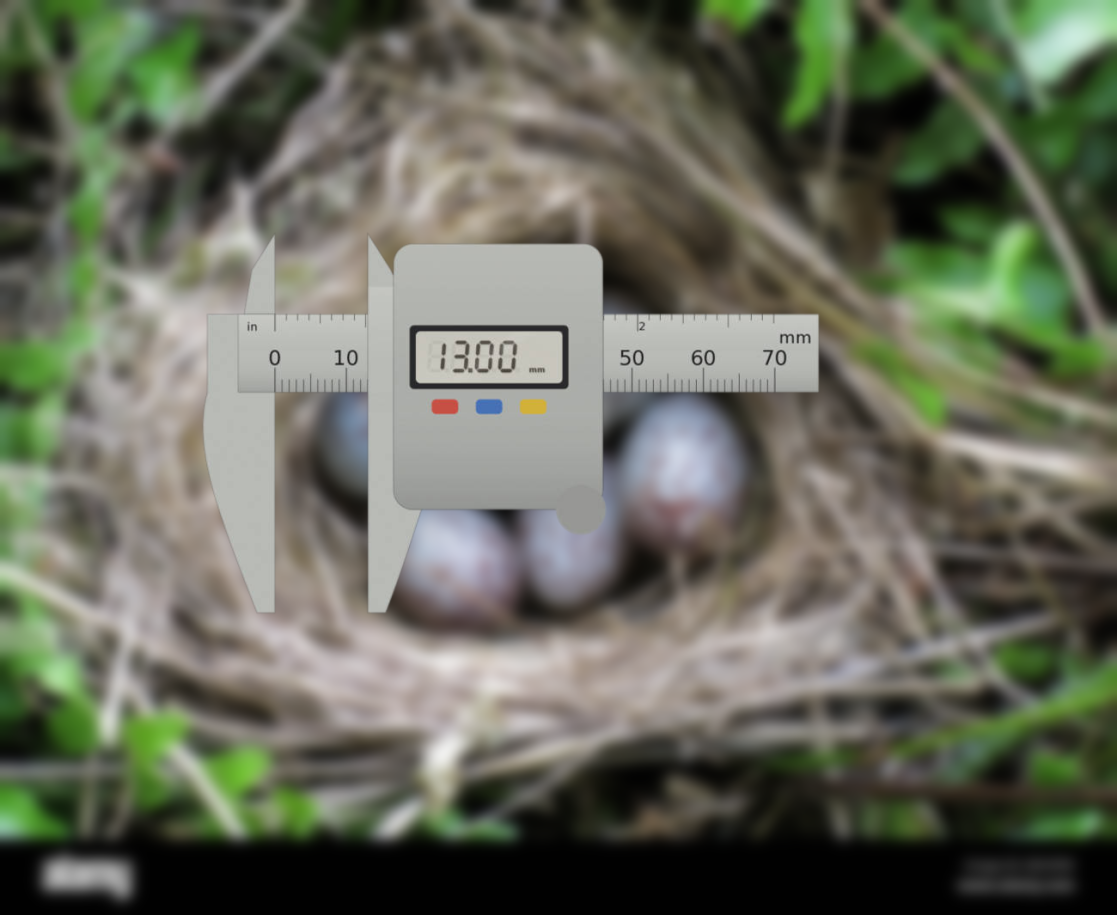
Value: 13.00mm
